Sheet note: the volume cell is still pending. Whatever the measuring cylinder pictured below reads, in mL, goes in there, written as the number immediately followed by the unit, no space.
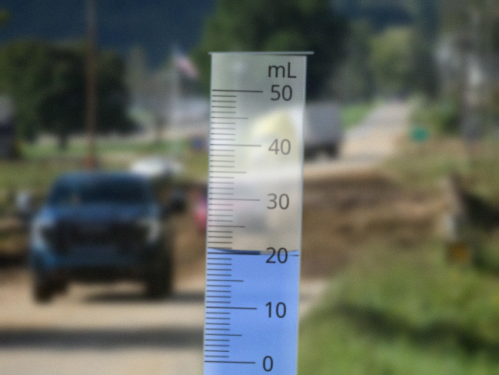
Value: 20mL
